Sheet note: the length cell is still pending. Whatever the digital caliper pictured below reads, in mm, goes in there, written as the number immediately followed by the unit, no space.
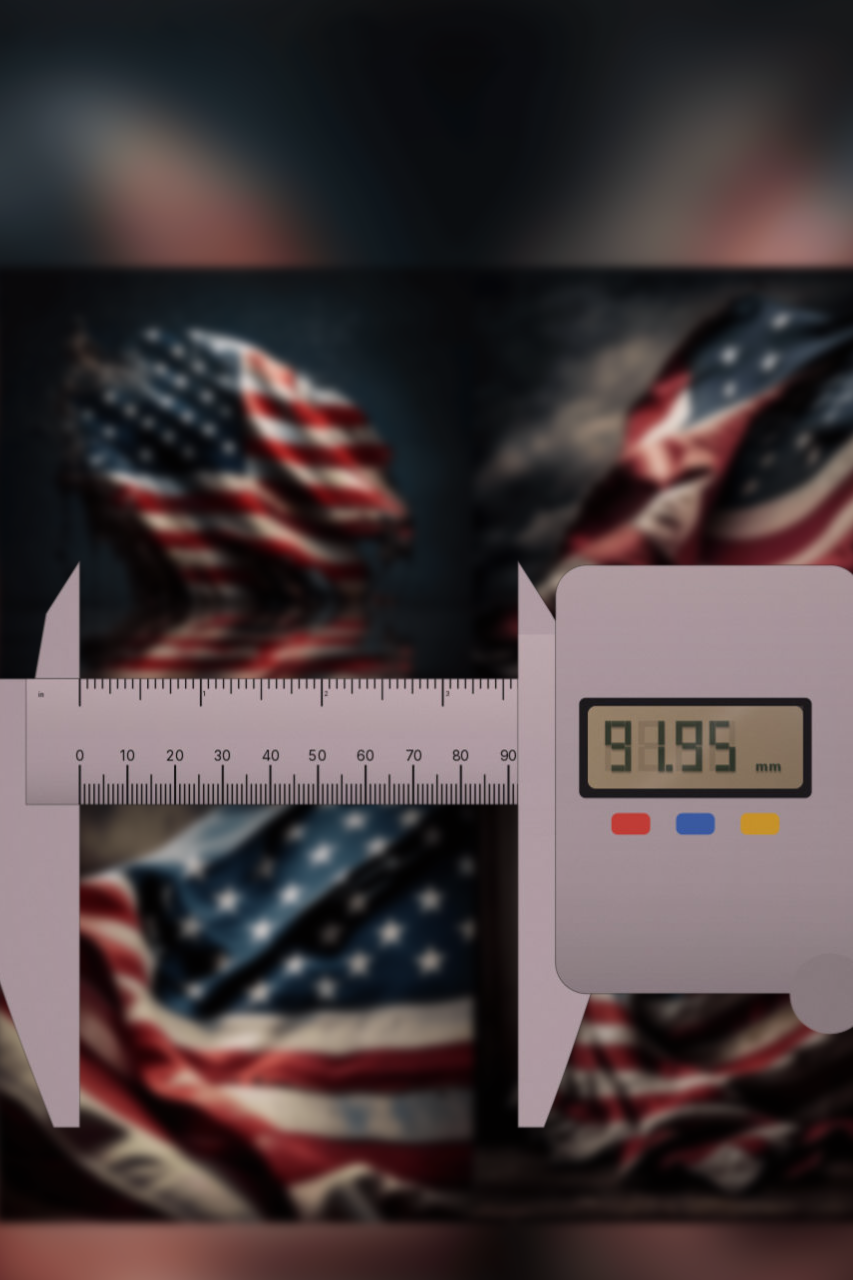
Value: 91.95mm
